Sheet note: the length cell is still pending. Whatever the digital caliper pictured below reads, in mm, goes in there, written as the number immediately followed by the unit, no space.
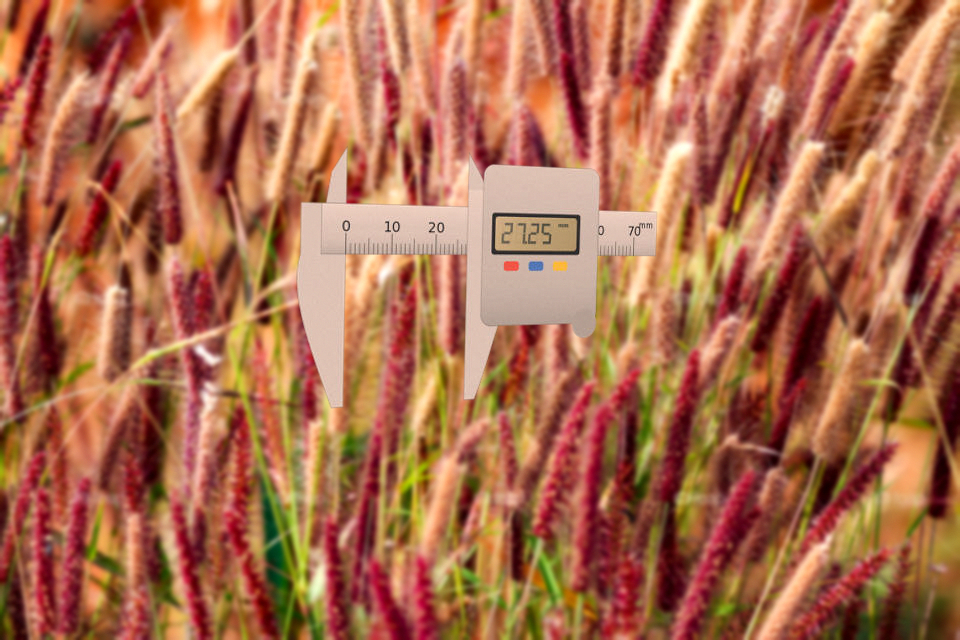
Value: 27.25mm
